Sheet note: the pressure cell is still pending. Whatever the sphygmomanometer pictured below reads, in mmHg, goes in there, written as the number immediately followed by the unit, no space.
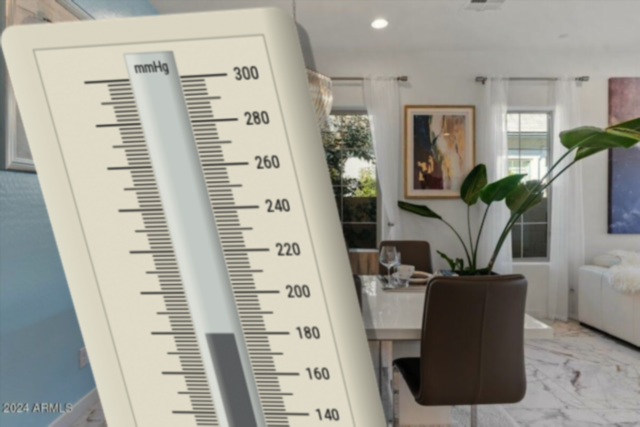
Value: 180mmHg
